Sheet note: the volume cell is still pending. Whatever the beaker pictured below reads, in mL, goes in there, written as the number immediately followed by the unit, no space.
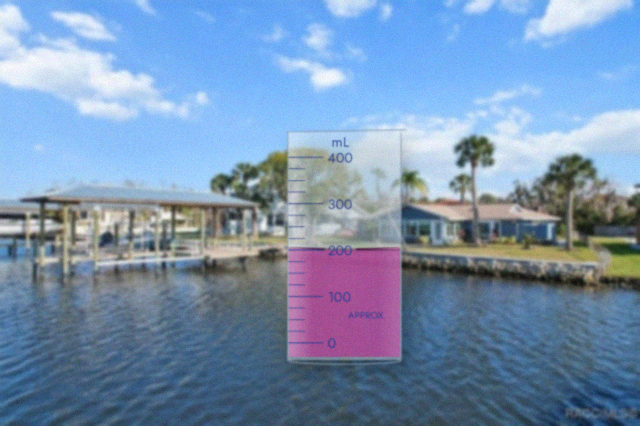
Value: 200mL
